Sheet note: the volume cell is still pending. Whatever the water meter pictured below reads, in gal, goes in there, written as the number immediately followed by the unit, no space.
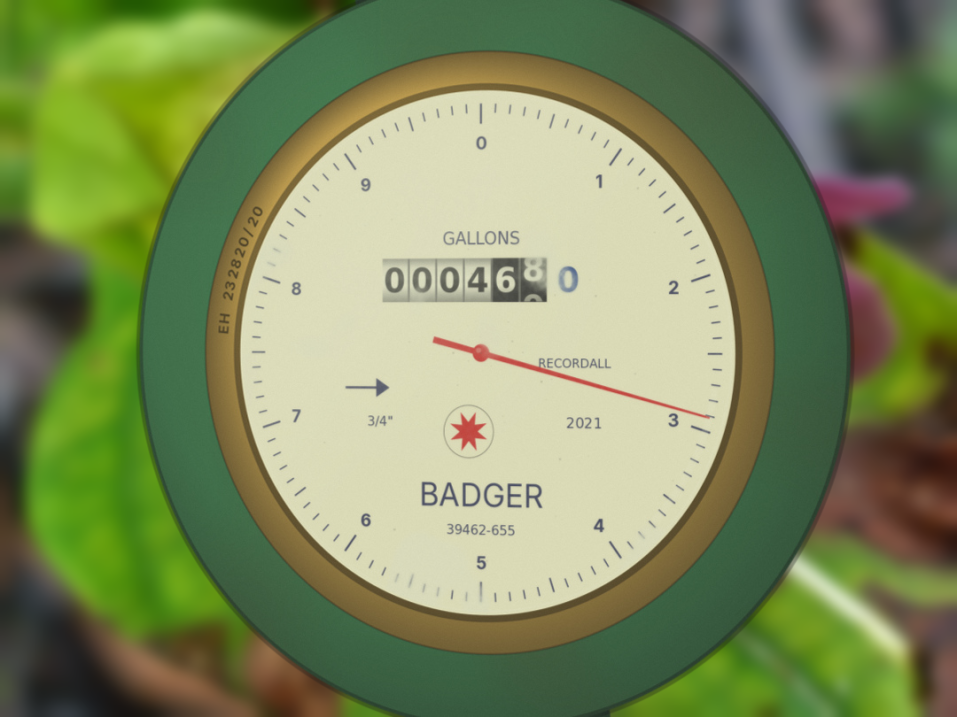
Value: 4682.9gal
